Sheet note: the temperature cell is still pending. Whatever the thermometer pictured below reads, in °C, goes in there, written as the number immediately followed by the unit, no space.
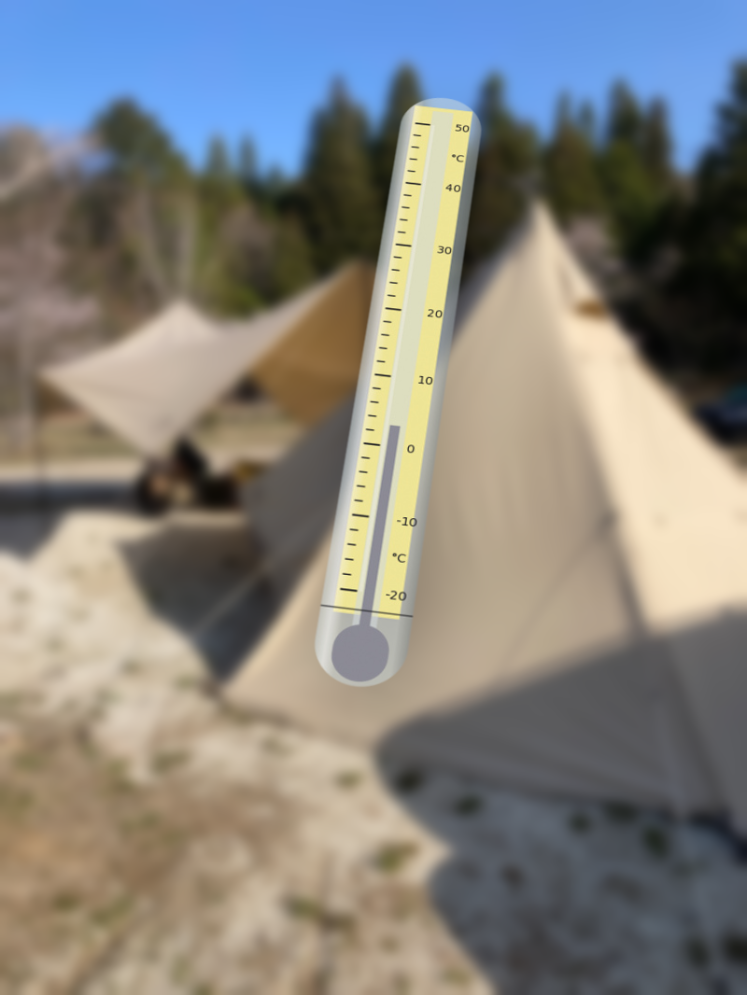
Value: 3°C
